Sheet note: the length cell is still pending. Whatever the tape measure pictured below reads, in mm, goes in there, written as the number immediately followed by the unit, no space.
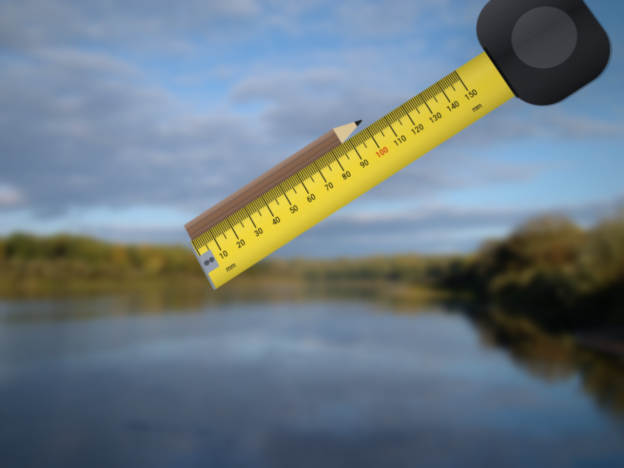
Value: 100mm
